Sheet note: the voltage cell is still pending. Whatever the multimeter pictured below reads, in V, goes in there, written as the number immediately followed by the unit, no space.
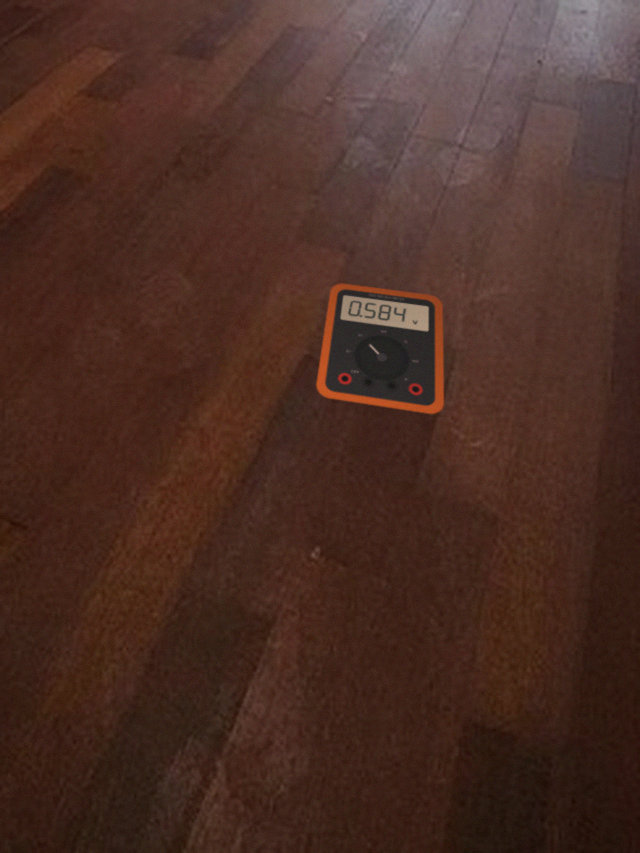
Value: 0.584V
